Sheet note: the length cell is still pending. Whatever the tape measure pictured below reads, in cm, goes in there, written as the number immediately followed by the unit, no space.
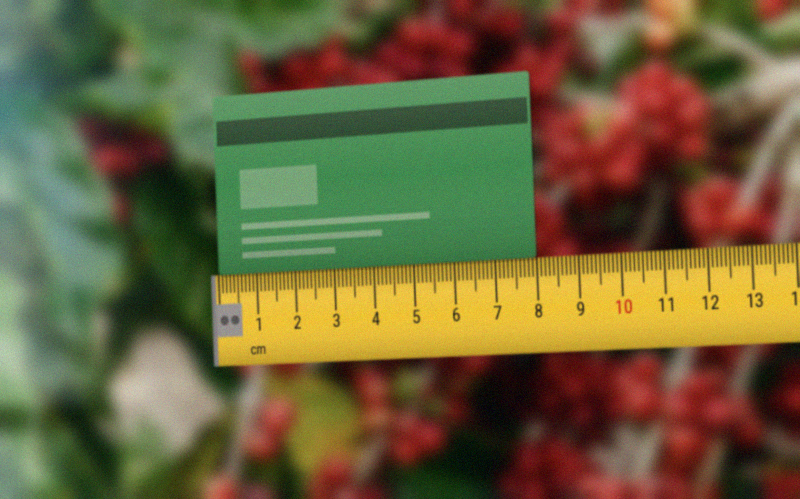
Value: 8cm
